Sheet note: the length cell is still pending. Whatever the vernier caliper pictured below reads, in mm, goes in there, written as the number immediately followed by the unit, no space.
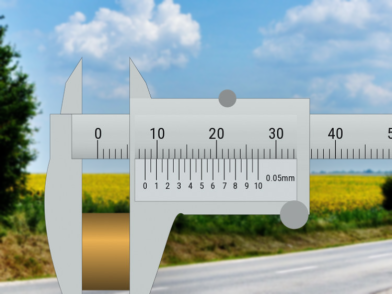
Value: 8.0mm
